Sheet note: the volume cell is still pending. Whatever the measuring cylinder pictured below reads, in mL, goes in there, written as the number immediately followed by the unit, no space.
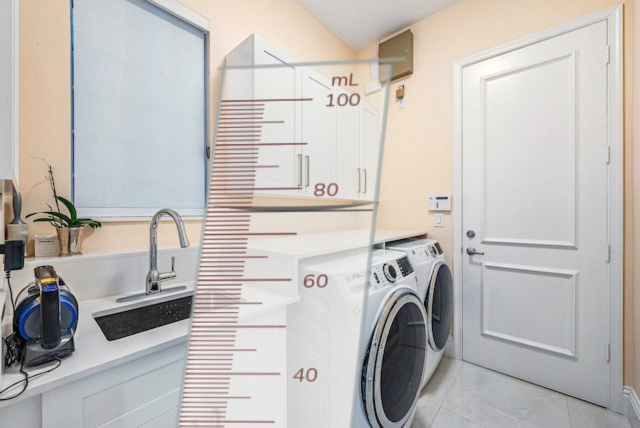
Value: 75mL
